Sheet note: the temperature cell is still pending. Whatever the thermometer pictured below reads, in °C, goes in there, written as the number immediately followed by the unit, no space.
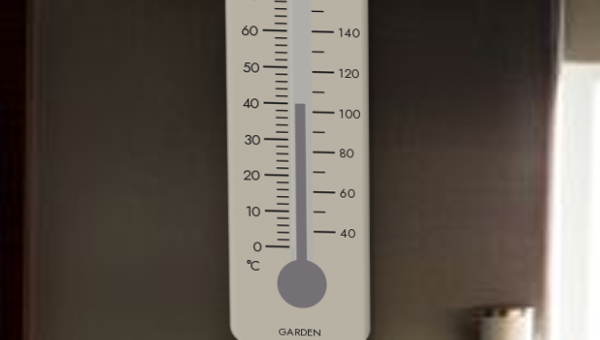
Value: 40°C
